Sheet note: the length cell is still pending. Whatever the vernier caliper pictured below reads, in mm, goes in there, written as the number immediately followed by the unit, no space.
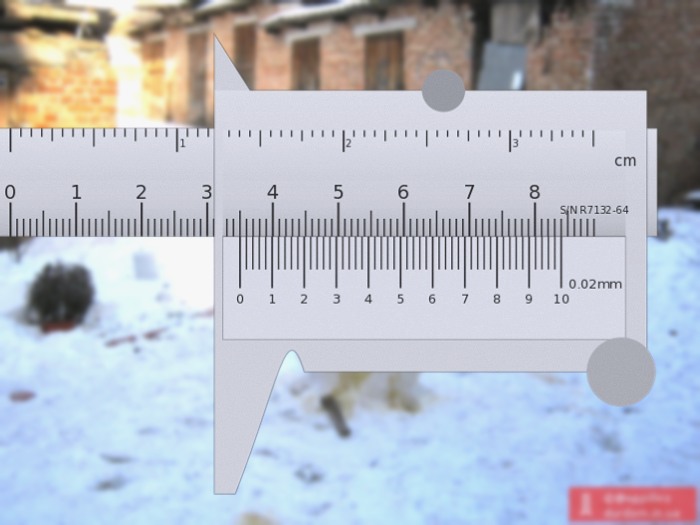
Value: 35.0mm
